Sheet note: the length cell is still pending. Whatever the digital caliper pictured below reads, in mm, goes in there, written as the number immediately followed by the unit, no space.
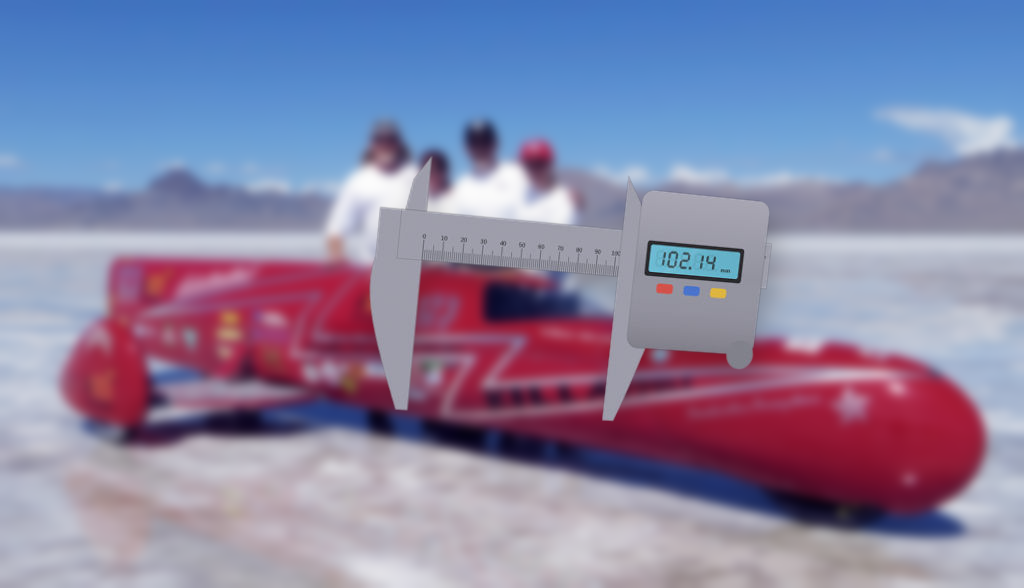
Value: 102.14mm
